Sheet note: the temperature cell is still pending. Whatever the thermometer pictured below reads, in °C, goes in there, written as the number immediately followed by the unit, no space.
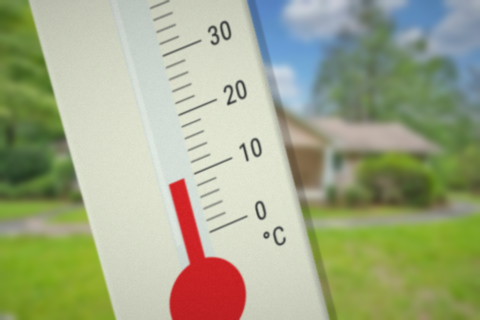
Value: 10°C
